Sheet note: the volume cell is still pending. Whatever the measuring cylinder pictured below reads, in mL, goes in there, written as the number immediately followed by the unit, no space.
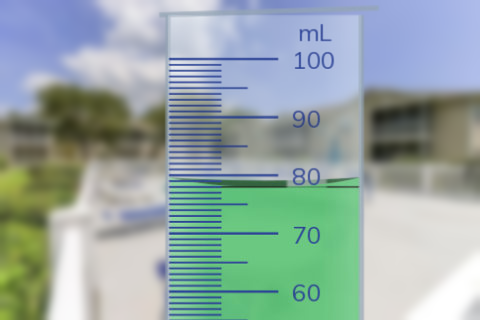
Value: 78mL
